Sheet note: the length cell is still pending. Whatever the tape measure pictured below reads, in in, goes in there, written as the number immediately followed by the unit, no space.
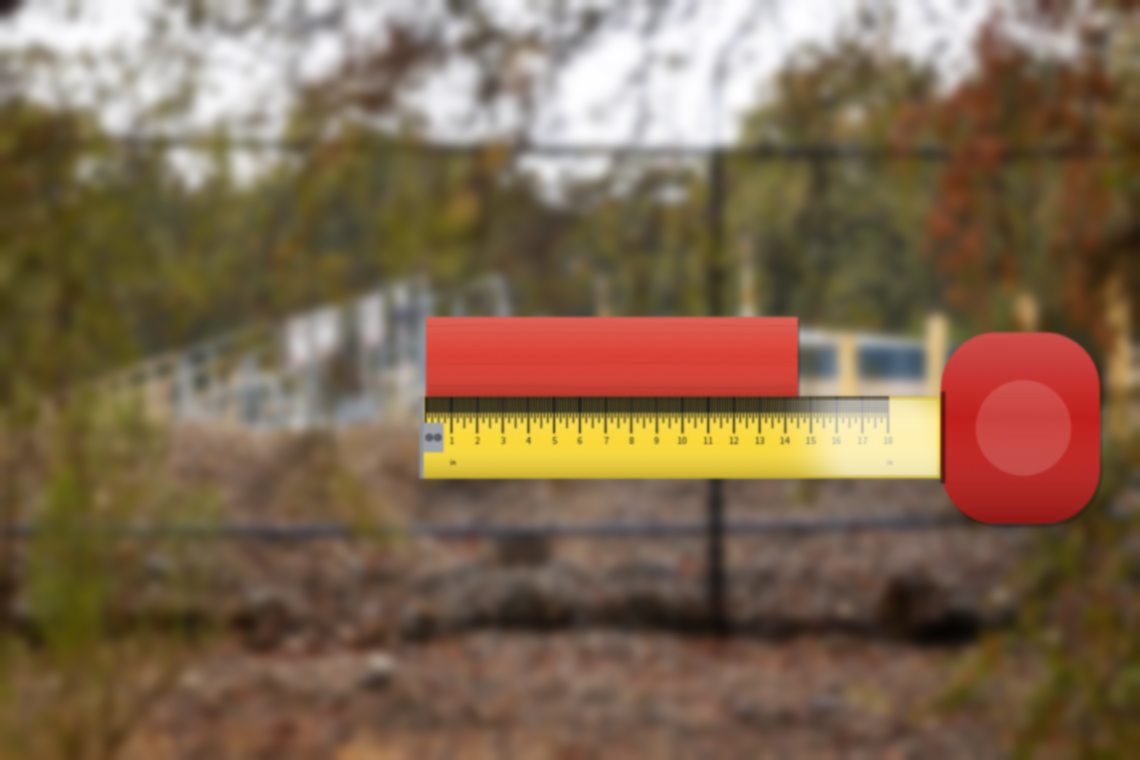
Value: 14.5in
